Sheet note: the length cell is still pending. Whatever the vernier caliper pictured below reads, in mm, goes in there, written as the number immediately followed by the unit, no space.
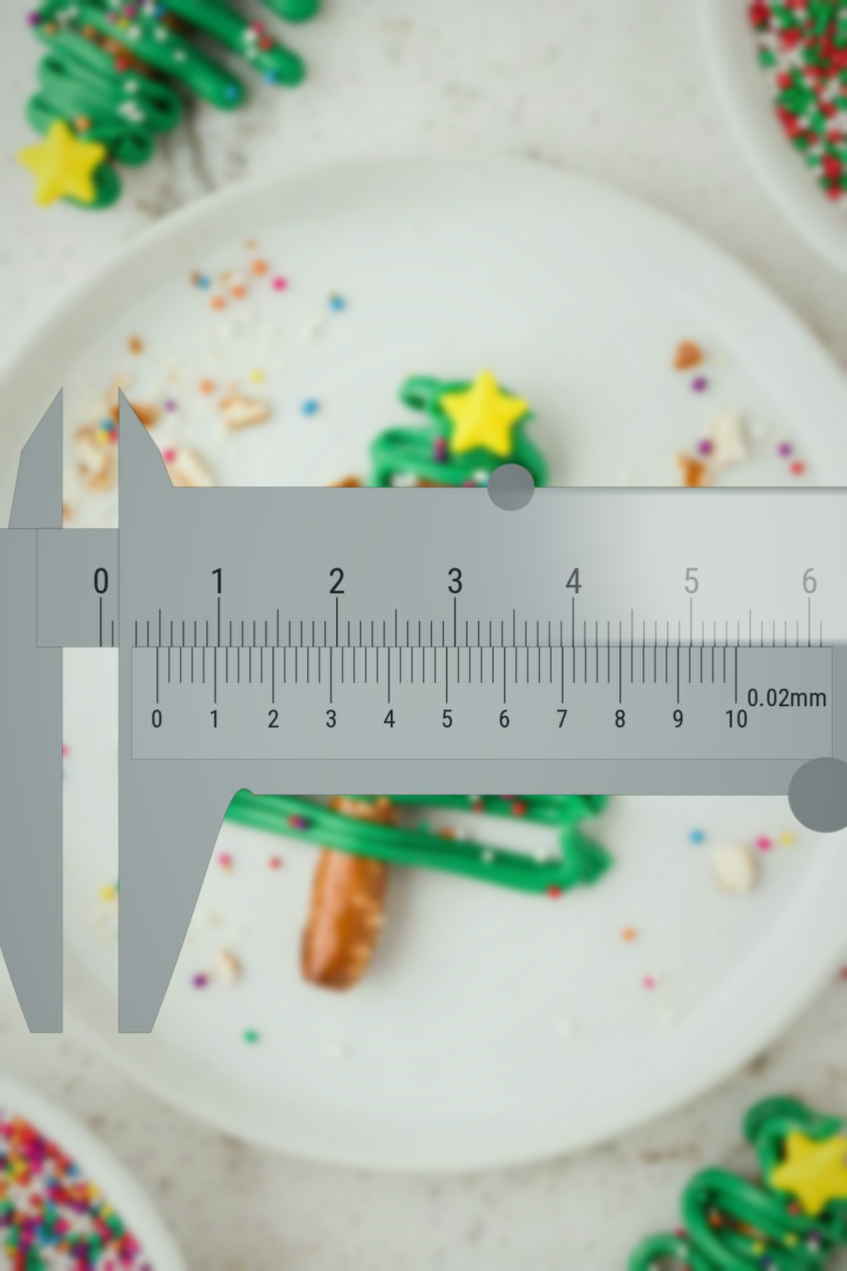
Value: 4.8mm
